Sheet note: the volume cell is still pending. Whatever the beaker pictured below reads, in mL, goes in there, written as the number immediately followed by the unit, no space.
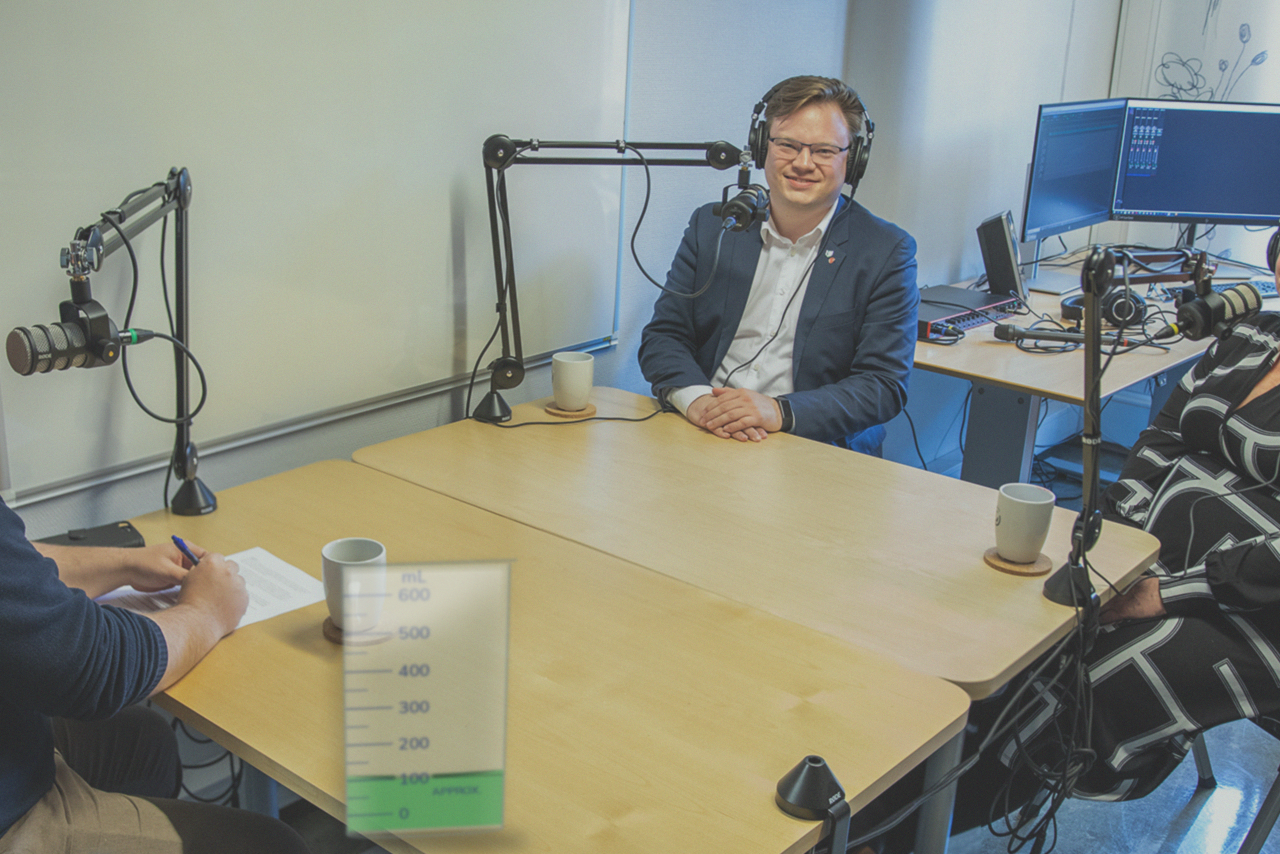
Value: 100mL
